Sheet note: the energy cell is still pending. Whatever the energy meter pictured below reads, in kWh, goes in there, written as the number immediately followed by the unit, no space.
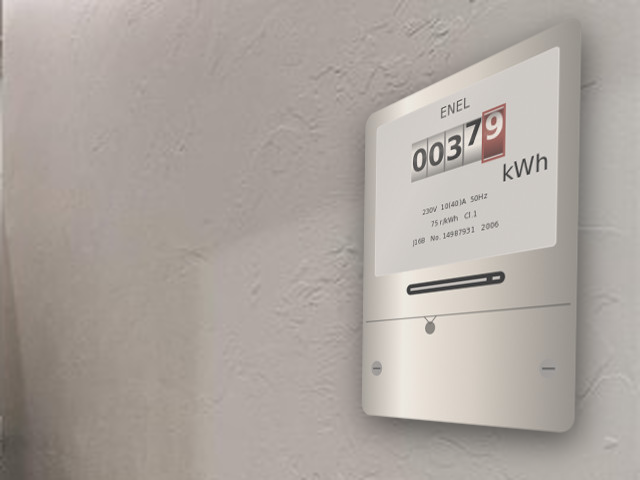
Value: 37.9kWh
